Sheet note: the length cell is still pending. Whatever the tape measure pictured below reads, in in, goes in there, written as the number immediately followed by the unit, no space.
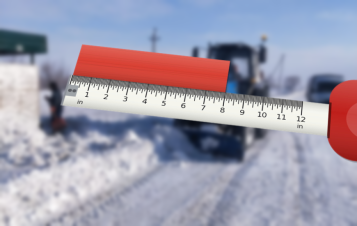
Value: 8in
